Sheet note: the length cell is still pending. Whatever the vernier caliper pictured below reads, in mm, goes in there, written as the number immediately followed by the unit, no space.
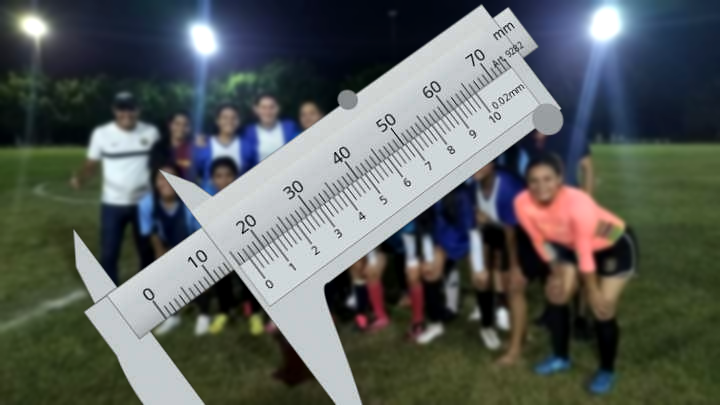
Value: 17.0mm
